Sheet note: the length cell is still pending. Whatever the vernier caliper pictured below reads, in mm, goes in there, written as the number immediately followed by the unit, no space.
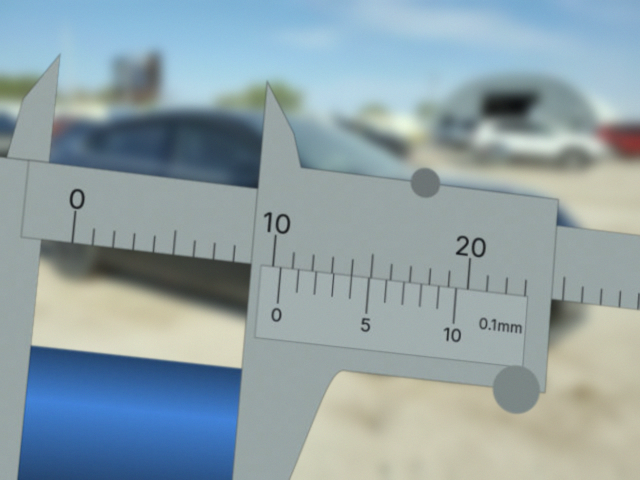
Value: 10.4mm
